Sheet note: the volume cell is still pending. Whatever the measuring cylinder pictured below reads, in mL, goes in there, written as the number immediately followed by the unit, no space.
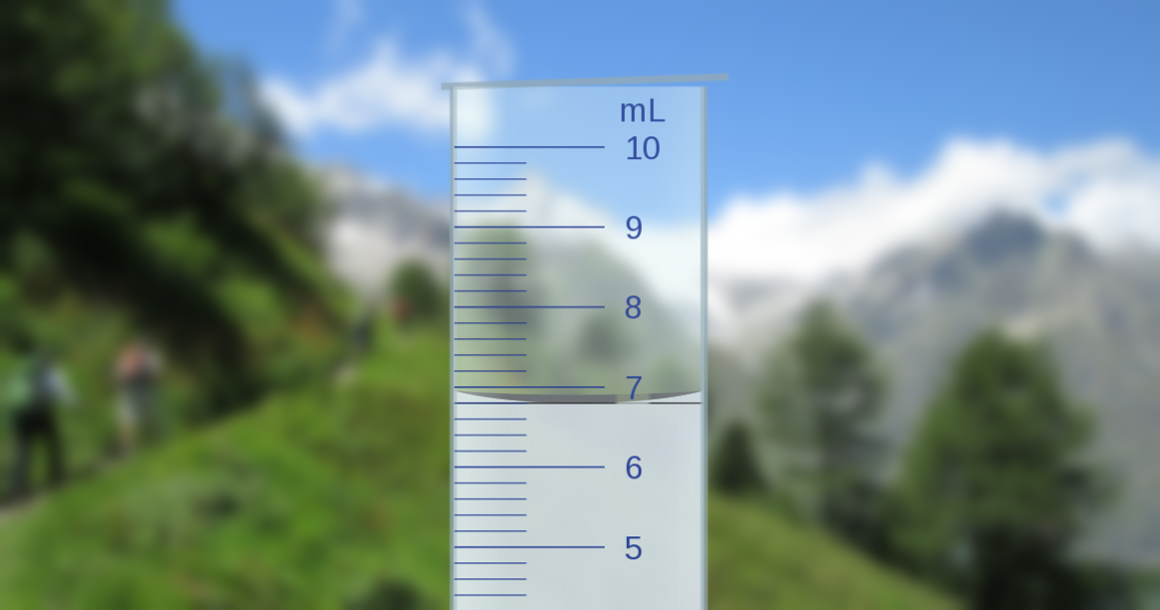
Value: 6.8mL
